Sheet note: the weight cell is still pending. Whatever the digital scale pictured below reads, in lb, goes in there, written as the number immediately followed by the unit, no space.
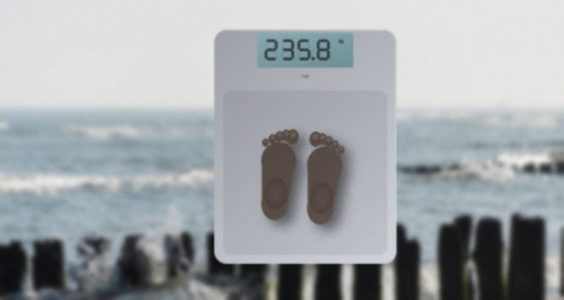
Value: 235.8lb
